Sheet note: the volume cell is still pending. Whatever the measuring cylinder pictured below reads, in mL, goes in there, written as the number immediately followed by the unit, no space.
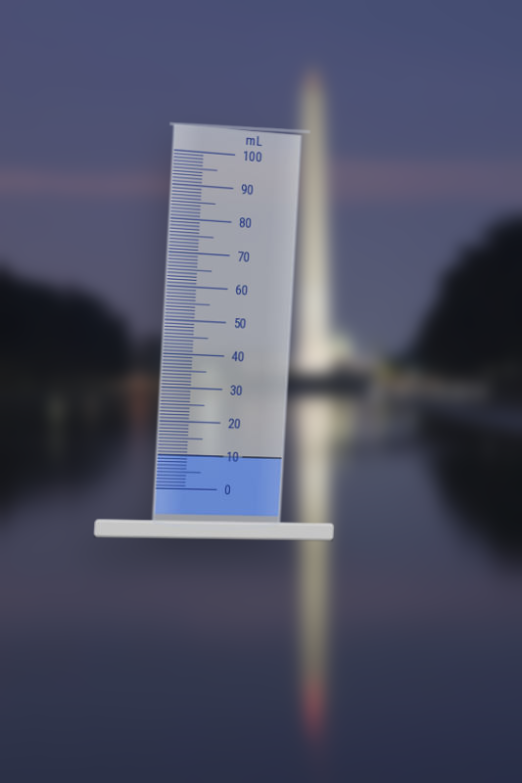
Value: 10mL
